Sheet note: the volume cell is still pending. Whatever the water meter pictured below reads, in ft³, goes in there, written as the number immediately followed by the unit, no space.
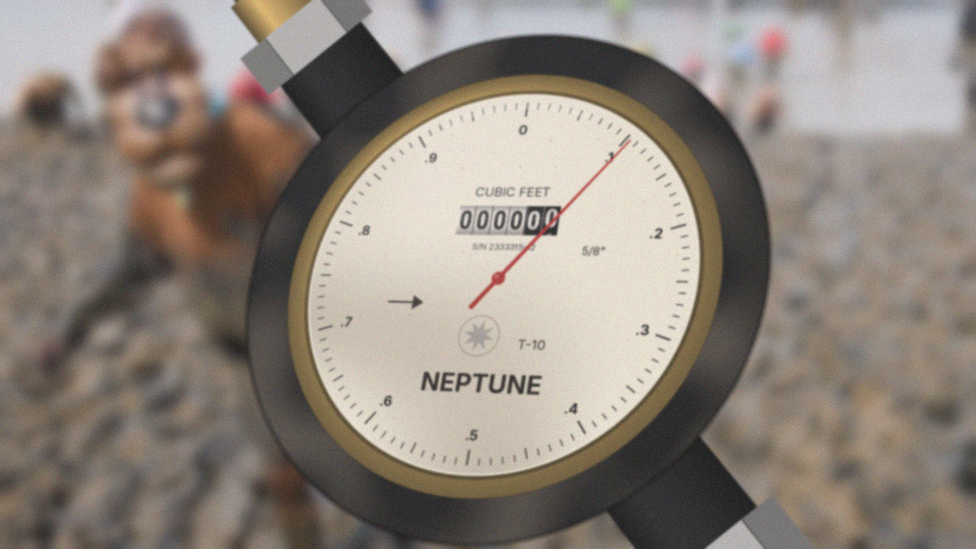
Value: 0.10ft³
